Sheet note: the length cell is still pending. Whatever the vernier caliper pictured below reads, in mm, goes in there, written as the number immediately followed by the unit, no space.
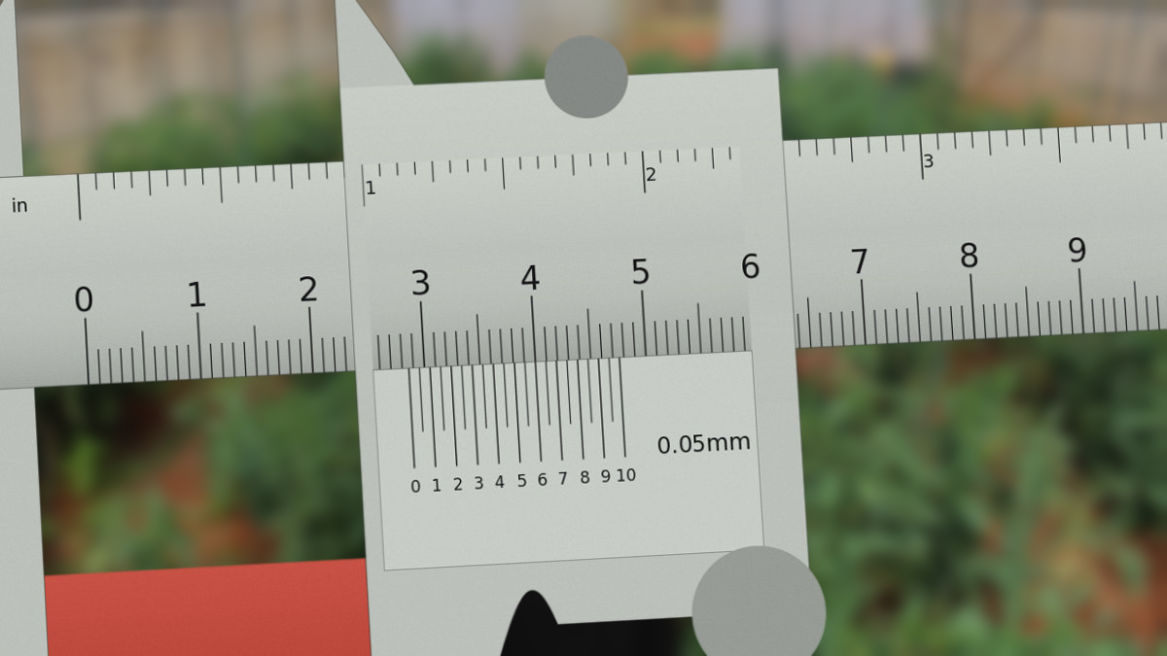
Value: 28.6mm
